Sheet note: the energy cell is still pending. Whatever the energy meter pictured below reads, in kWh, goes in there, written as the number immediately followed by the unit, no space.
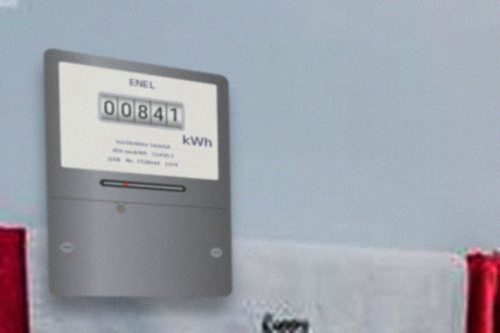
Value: 841kWh
